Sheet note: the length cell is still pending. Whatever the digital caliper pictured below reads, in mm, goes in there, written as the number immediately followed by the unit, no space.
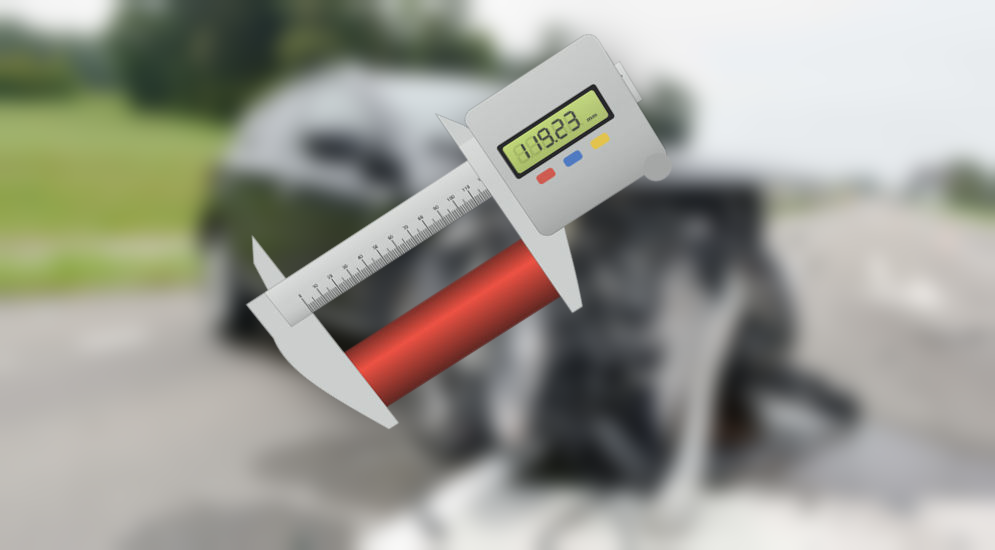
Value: 119.23mm
